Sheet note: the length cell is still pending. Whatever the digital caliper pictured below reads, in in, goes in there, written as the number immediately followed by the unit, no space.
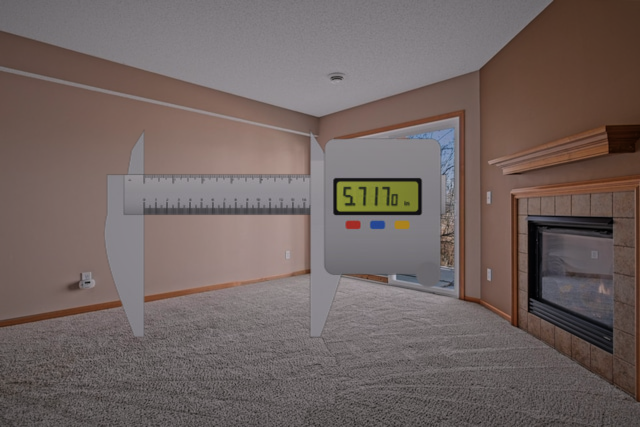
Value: 5.7170in
